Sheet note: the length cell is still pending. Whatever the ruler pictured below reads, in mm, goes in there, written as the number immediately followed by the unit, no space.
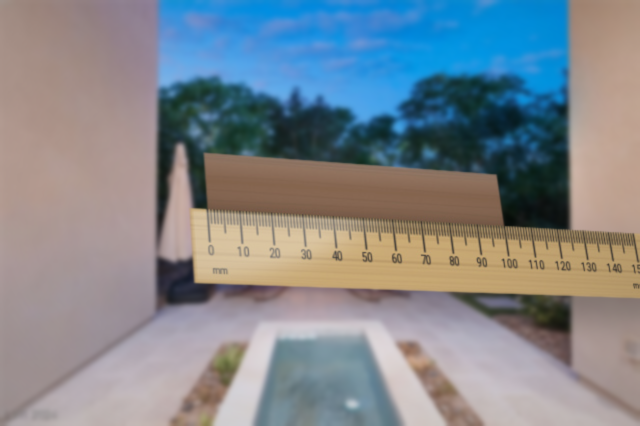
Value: 100mm
